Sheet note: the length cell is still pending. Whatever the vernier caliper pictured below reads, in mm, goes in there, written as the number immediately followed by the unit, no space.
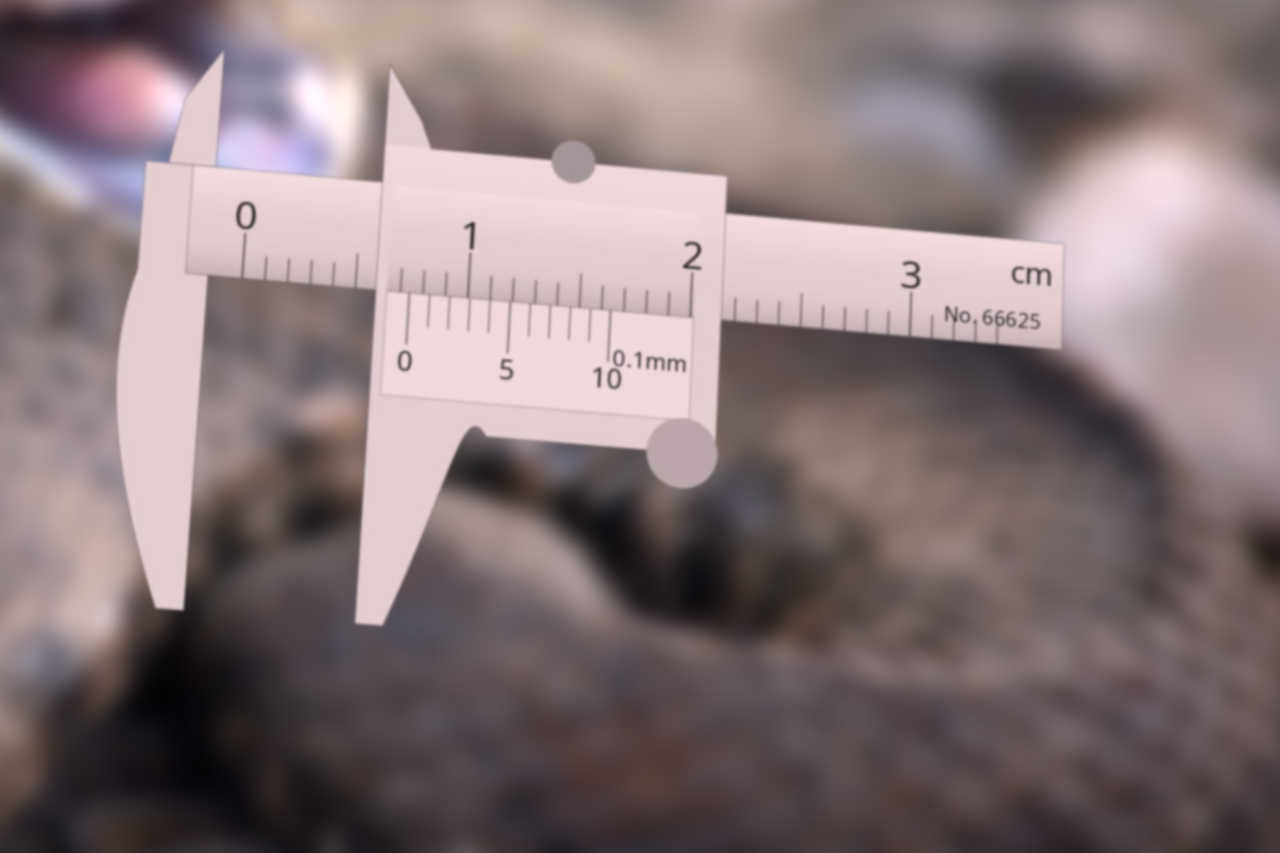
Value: 7.4mm
